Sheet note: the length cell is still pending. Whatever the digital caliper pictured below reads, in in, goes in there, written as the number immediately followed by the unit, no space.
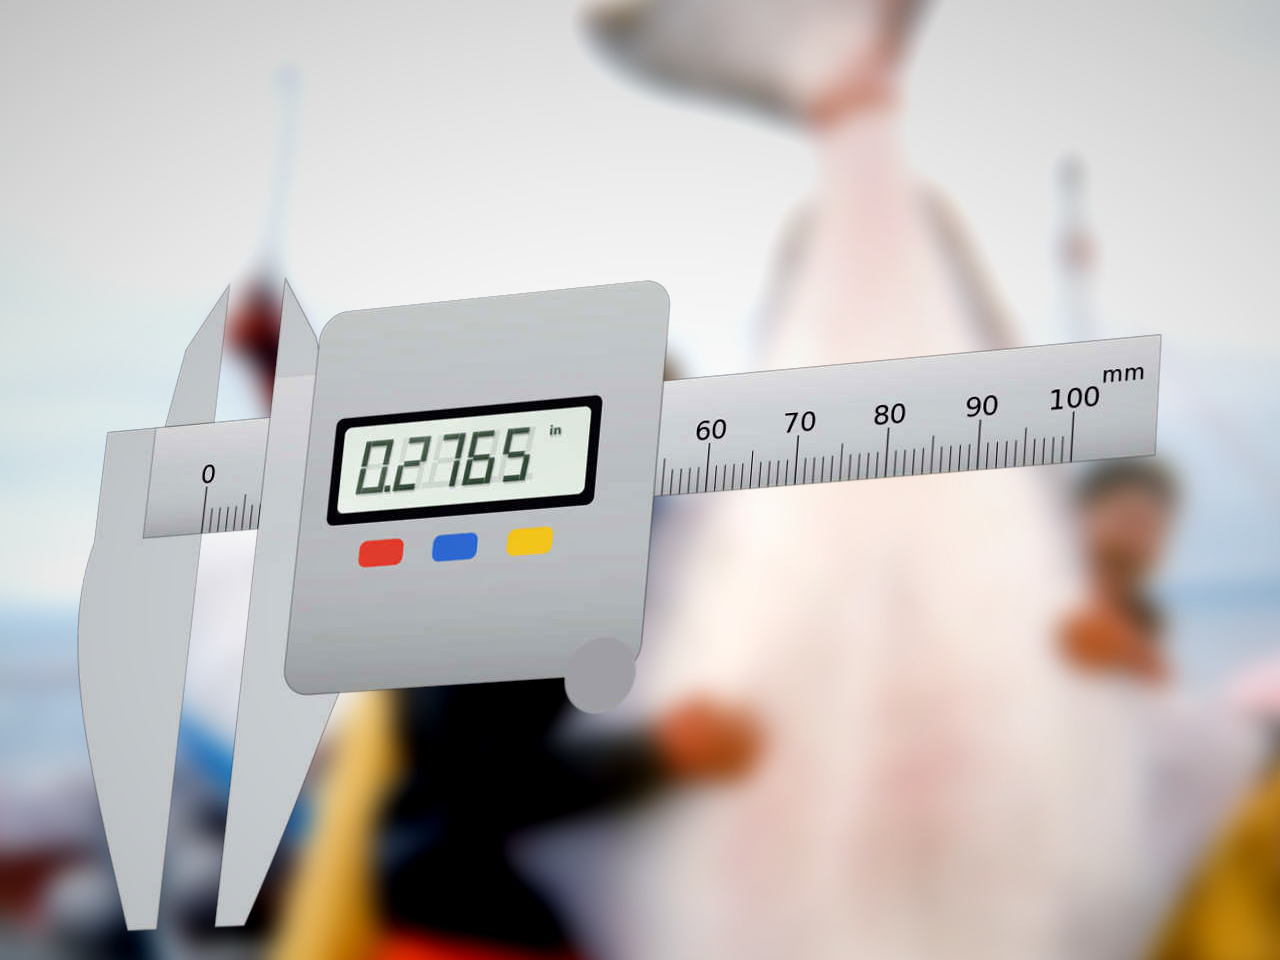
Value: 0.2765in
